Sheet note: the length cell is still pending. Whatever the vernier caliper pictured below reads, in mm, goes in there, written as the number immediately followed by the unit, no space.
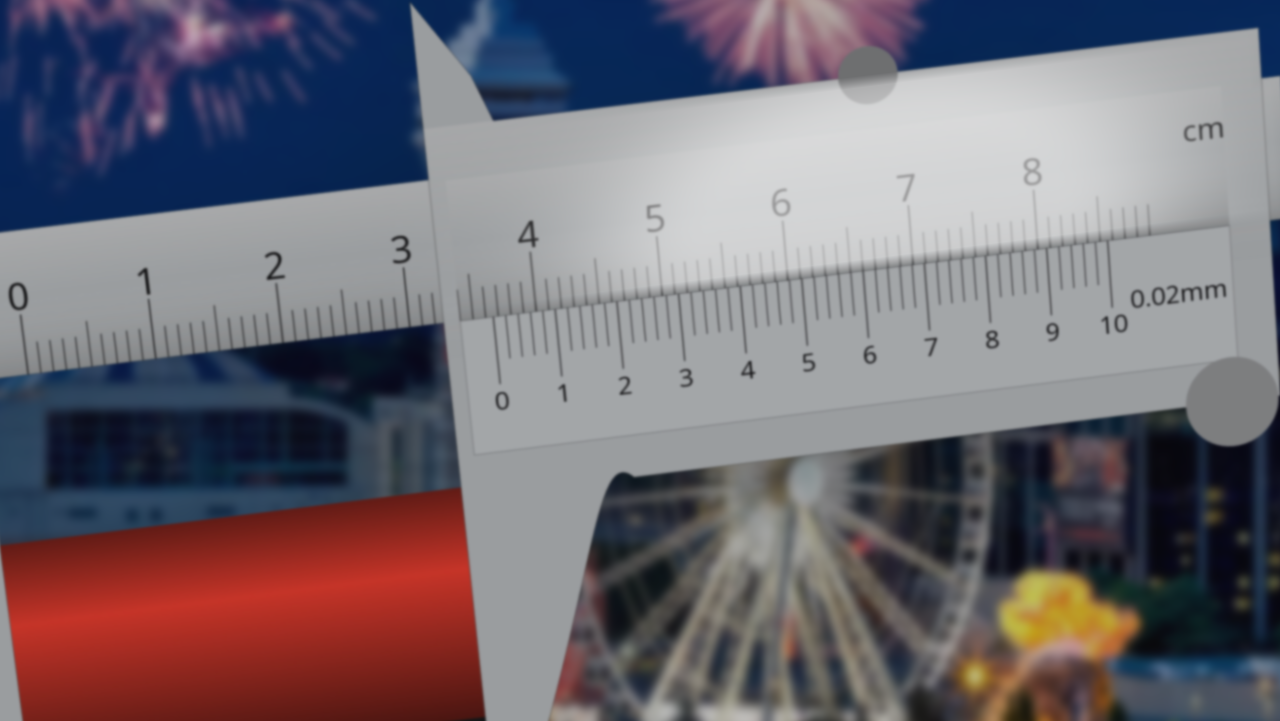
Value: 36.6mm
